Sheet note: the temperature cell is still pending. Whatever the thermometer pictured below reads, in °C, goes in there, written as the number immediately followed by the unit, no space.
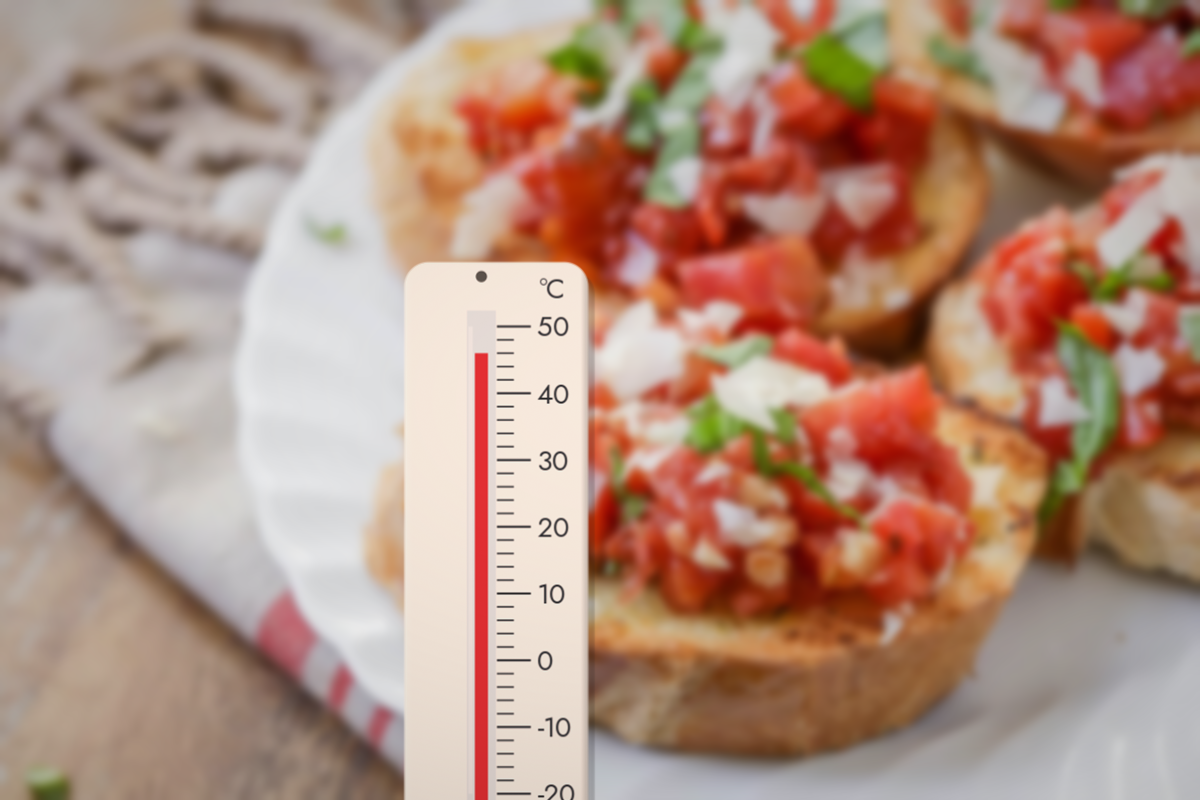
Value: 46°C
